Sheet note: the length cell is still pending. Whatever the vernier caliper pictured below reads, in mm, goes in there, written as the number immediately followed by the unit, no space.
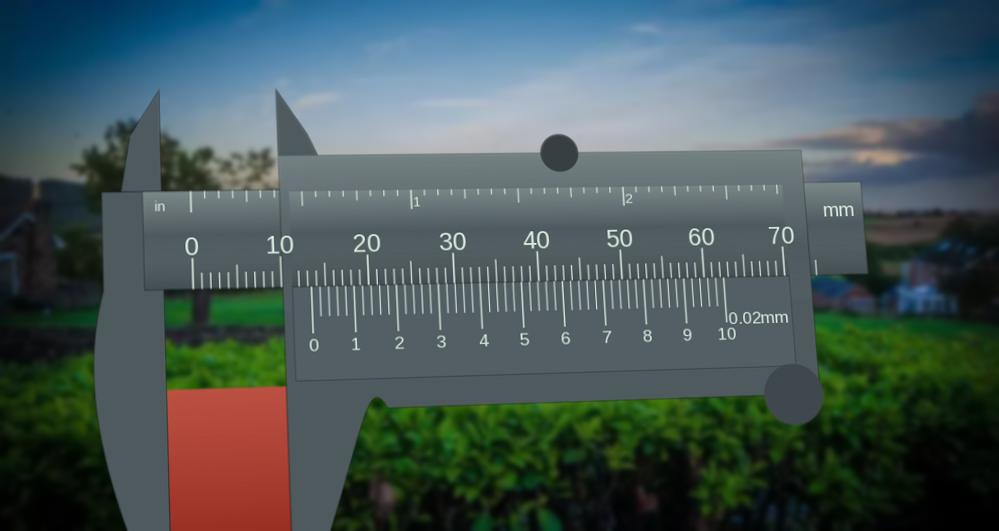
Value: 13.4mm
